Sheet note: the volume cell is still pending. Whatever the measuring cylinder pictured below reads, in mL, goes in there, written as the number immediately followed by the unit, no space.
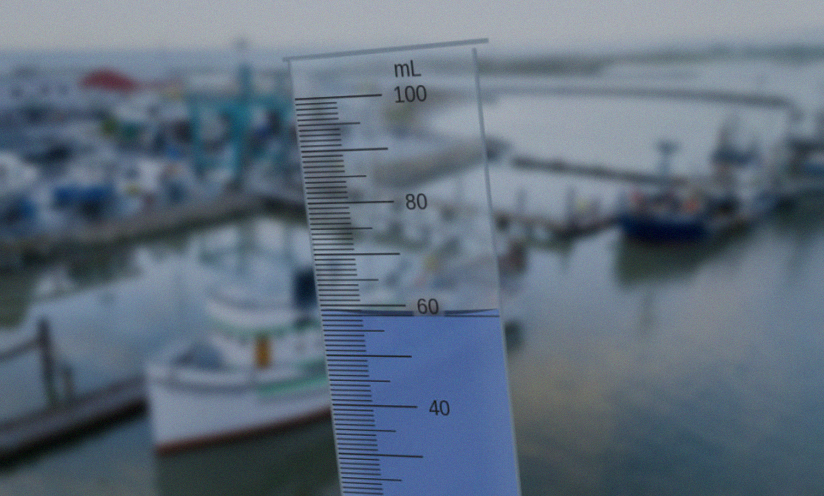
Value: 58mL
